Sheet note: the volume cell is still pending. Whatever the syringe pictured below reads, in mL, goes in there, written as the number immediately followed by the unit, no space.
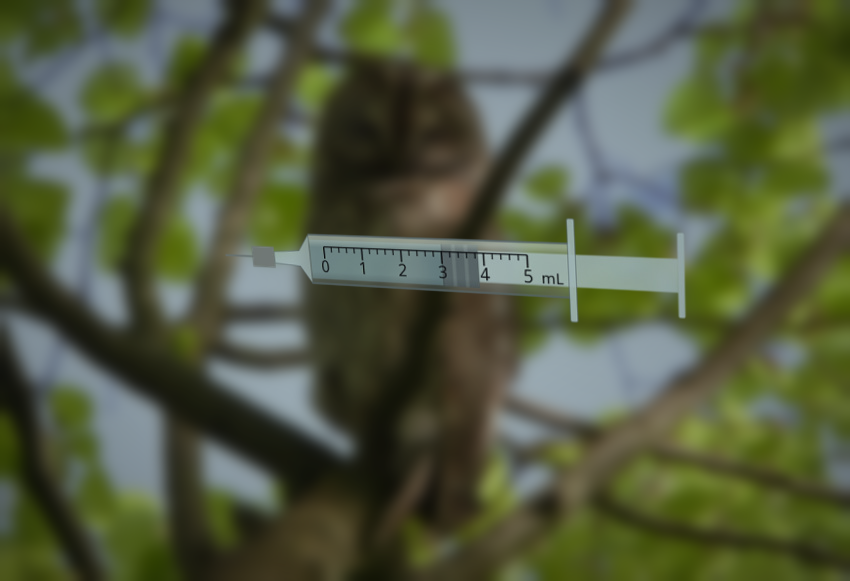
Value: 3mL
